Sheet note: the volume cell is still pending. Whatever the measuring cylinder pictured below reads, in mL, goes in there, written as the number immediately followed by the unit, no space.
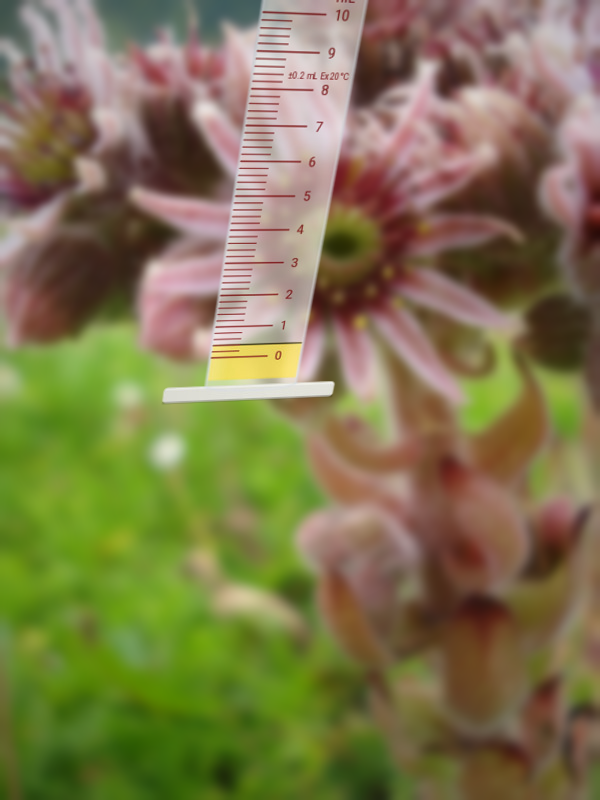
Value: 0.4mL
